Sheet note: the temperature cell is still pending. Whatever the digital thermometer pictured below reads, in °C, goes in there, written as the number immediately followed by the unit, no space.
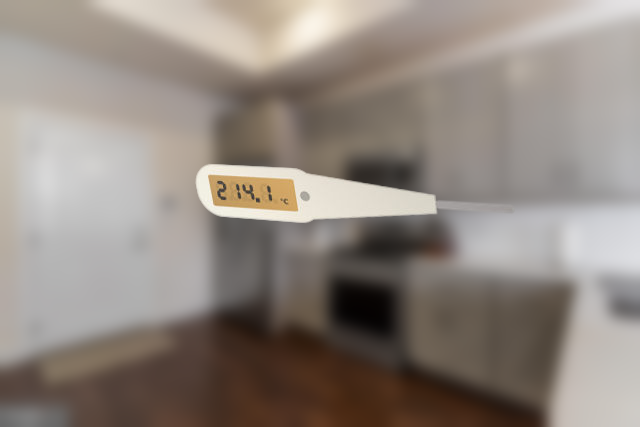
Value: 214.1°C
